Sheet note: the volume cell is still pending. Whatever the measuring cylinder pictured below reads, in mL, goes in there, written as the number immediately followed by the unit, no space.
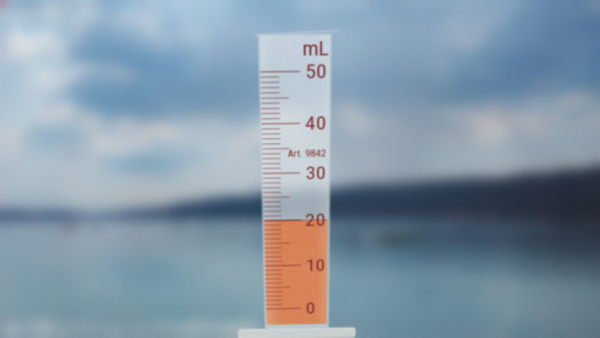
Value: 20mL
